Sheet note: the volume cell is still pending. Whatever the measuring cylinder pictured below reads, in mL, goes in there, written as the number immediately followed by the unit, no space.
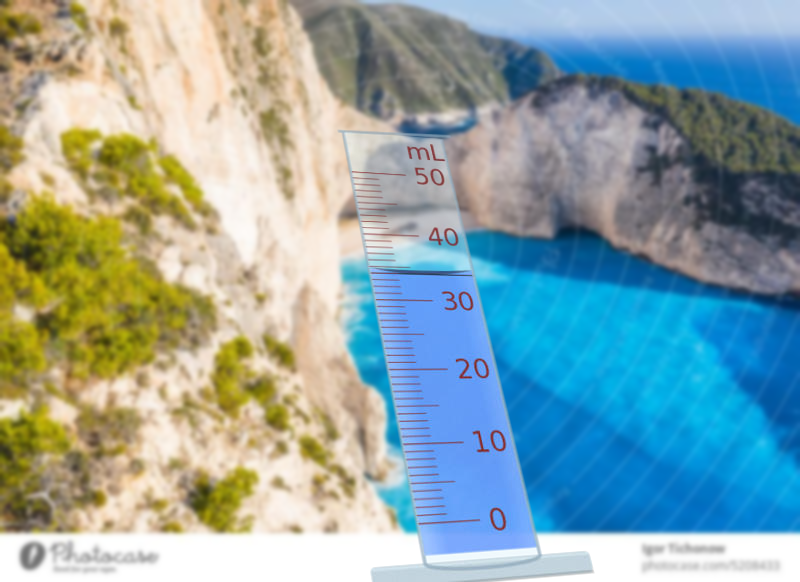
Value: 34mL
